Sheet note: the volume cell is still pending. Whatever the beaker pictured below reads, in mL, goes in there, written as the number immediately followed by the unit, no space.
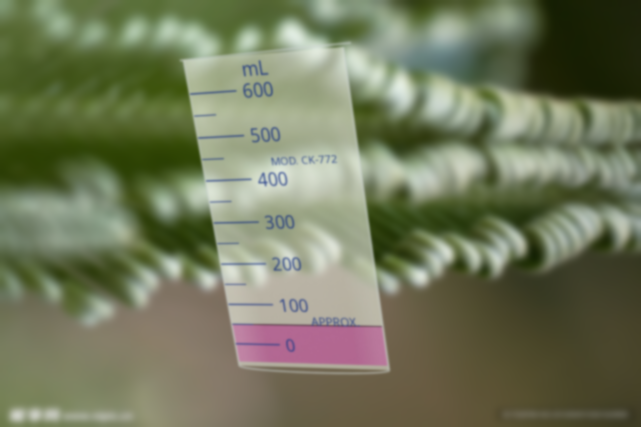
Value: 50mL
